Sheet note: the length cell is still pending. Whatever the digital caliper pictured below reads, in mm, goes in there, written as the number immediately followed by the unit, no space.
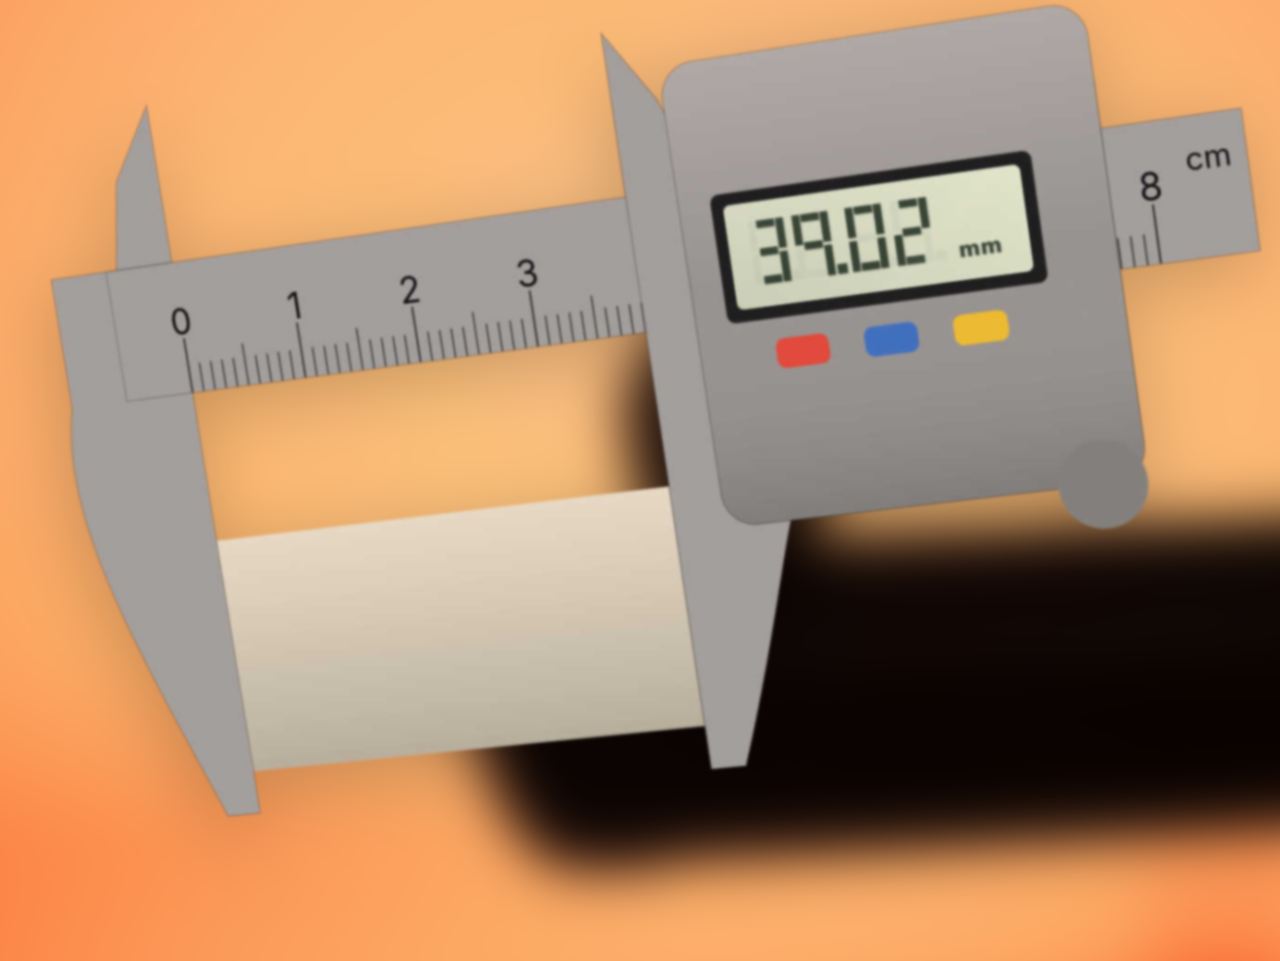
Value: 39.02mm
